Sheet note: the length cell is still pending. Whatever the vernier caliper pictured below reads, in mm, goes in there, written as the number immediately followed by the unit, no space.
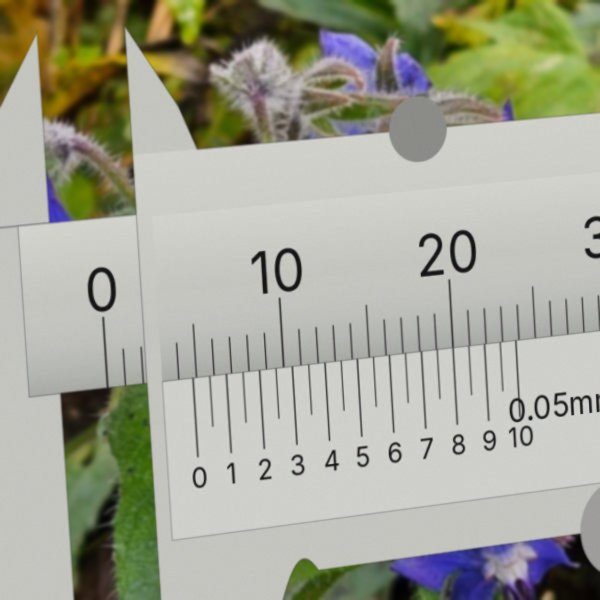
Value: 4.8mm
